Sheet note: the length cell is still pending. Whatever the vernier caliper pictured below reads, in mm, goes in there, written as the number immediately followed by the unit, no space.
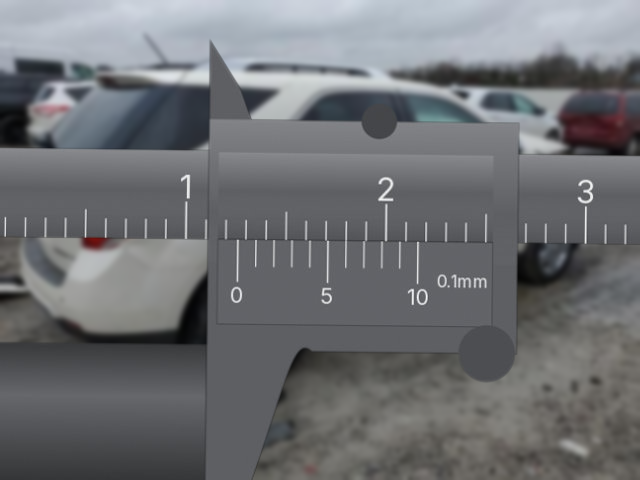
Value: 12.6mm
